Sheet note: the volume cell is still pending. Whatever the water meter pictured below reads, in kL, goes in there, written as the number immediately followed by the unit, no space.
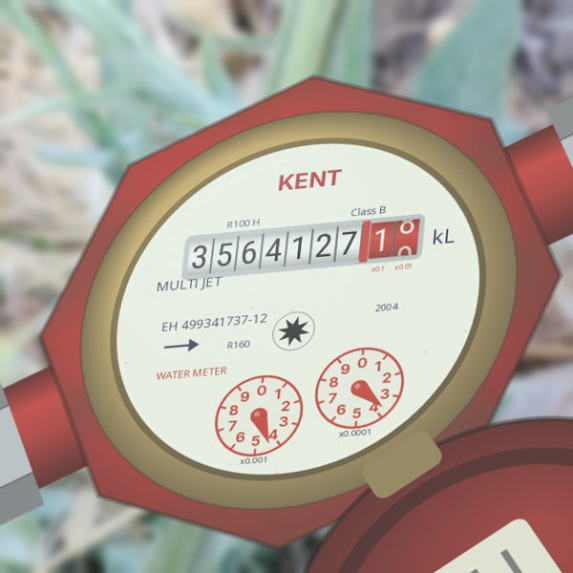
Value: 3564127.1843kL
